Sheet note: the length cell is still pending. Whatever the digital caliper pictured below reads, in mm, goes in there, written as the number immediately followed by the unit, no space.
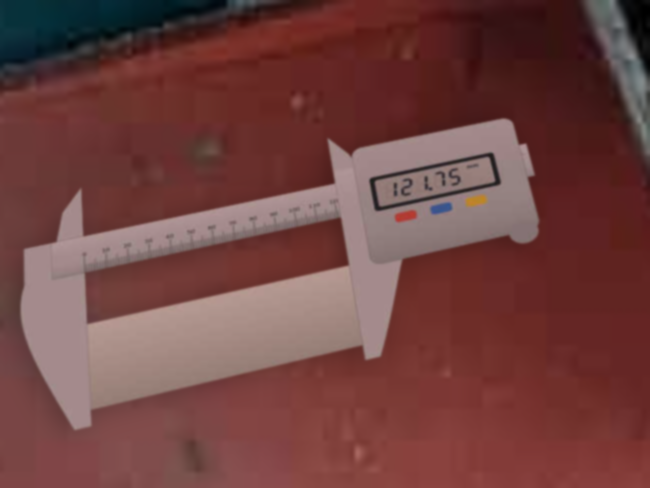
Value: 121.75mm
